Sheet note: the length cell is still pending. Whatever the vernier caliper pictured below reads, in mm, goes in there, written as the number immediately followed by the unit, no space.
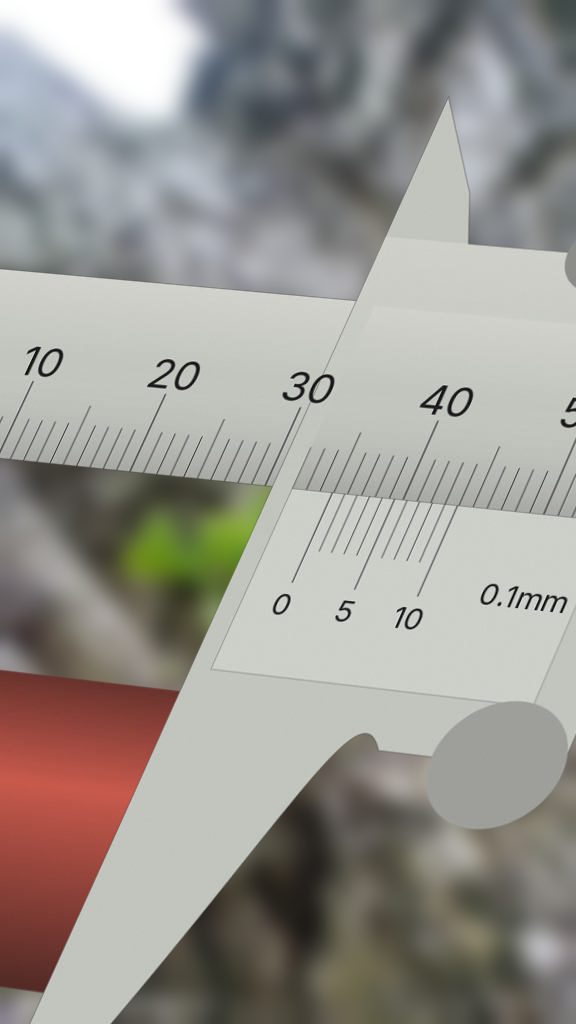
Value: 34.9mm
